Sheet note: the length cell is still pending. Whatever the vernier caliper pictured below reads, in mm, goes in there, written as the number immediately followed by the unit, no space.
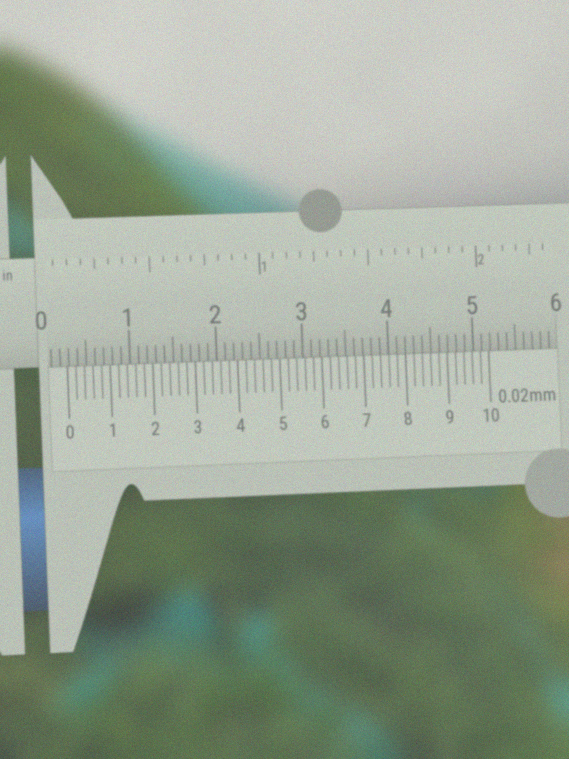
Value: 2.8mm
